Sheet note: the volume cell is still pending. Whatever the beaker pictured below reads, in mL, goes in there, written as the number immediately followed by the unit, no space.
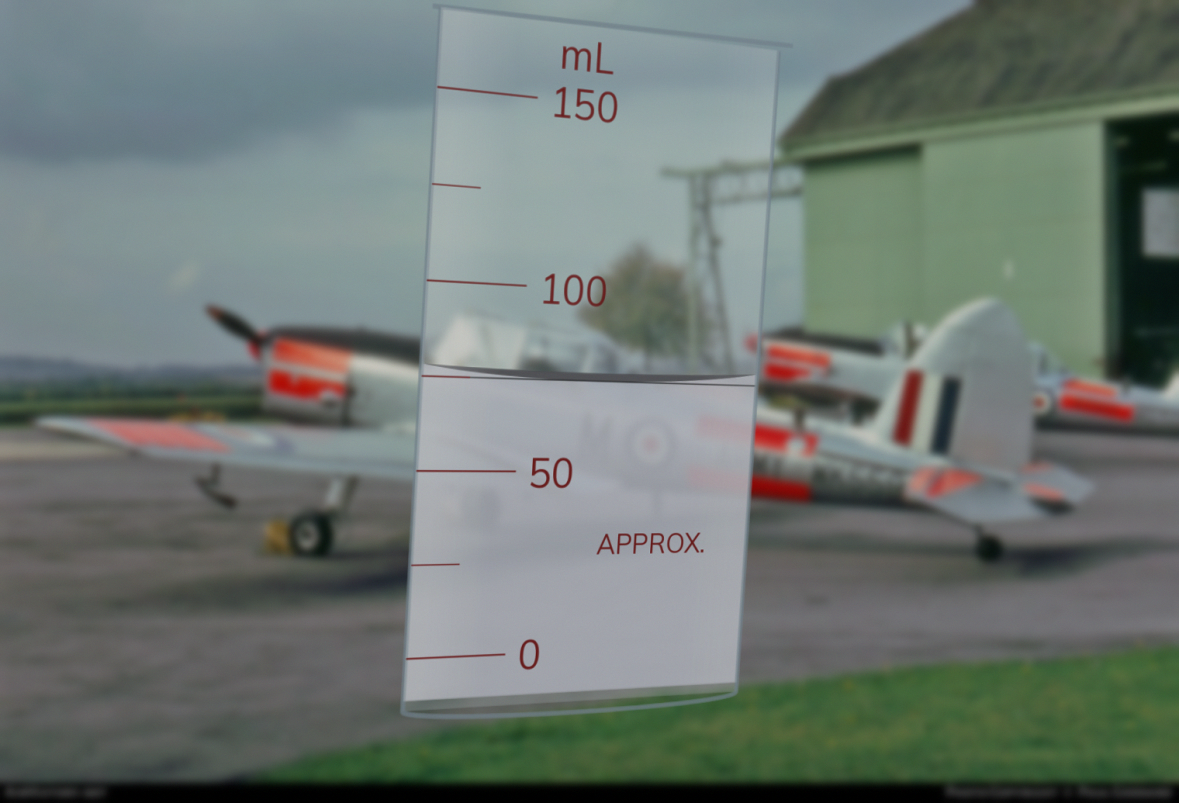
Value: 75mL
